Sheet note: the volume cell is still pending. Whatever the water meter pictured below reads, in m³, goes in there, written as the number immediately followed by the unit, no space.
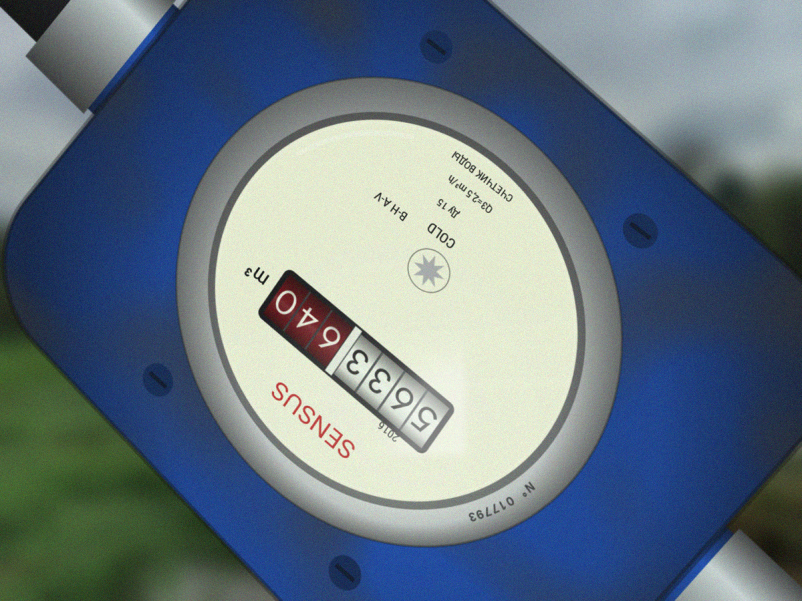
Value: 5633.640m³
